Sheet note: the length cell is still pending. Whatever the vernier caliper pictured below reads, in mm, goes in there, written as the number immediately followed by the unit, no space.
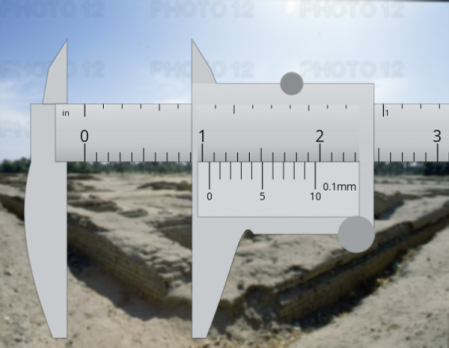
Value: 10.6mm
